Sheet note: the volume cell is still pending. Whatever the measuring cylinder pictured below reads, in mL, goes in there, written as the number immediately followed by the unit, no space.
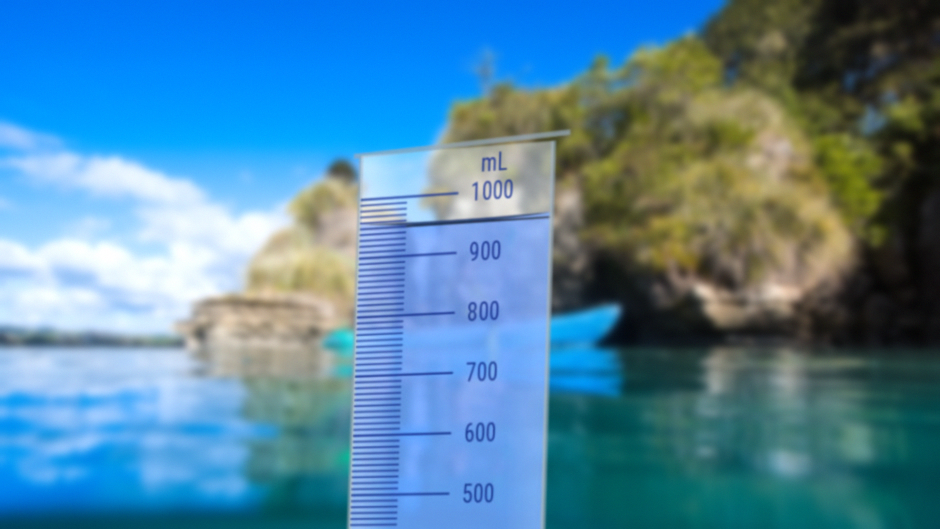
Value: 950mL
